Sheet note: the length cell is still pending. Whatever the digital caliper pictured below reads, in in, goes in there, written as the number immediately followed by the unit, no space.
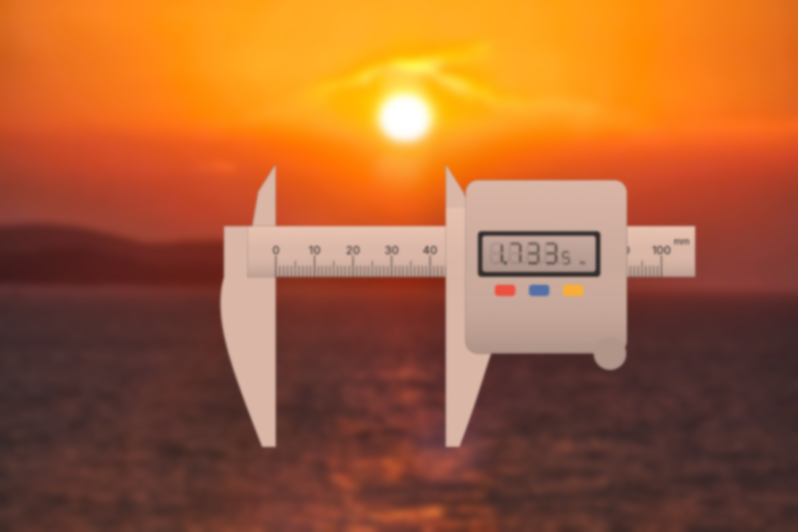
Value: 1.7335in
